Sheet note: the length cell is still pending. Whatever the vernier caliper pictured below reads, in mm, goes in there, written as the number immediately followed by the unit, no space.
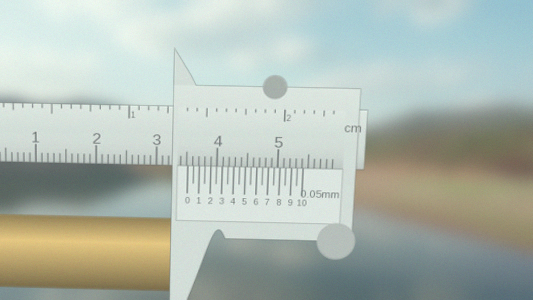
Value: 35.2mm
